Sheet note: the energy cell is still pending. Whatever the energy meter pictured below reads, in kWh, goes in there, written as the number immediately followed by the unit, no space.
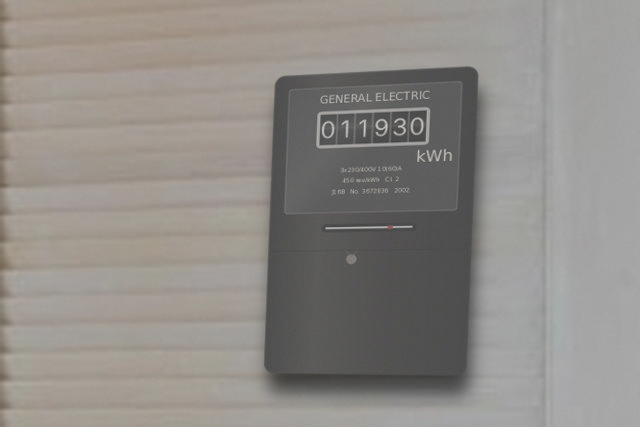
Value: 11930kWh
